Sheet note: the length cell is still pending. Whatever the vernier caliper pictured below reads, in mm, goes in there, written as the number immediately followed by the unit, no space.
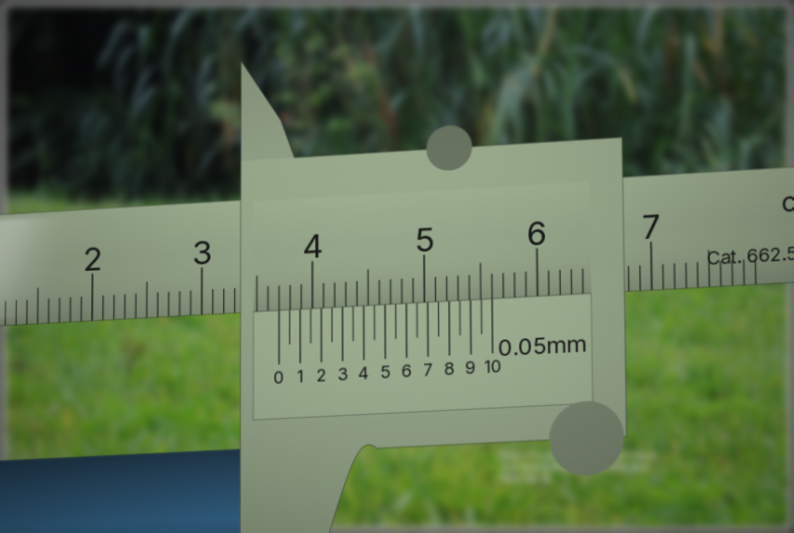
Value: 37.0mm
